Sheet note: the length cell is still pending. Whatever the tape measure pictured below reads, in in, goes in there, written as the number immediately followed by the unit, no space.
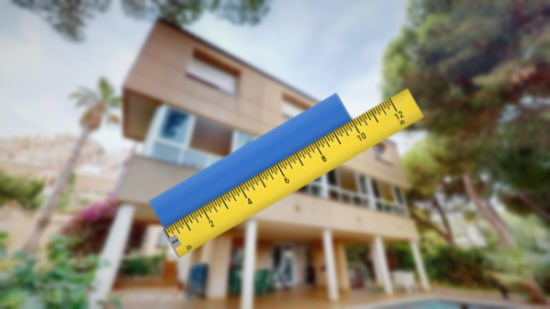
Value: 10in
